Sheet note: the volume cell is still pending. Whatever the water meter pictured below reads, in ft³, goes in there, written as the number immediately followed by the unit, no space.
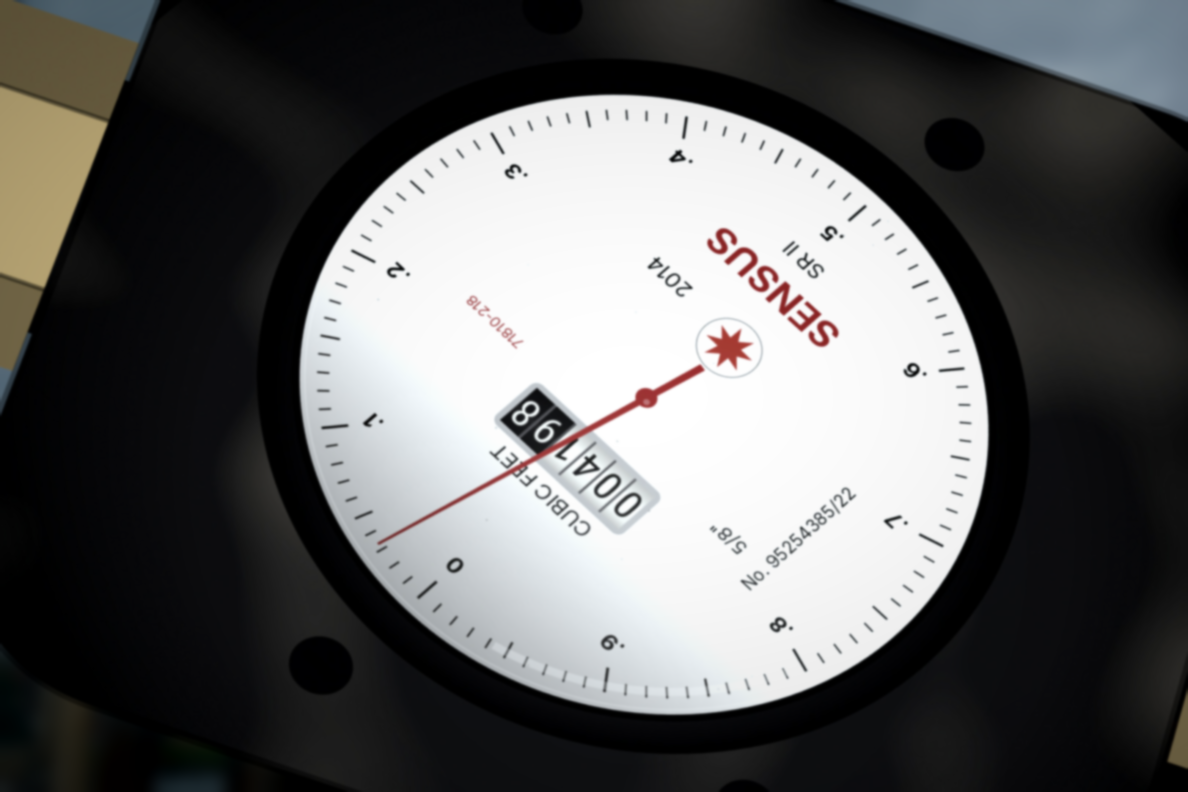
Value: 4198.03ft³
